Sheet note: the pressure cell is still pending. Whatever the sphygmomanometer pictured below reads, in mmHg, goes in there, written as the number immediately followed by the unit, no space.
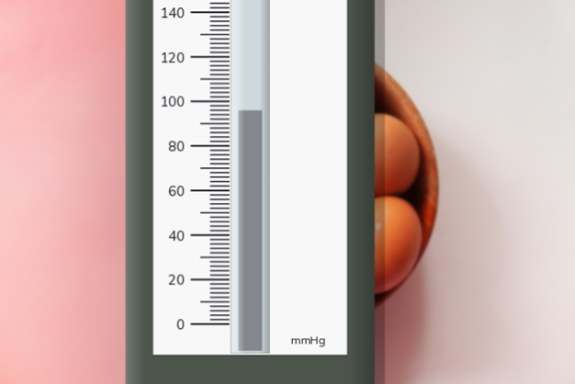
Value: 96mmHg
